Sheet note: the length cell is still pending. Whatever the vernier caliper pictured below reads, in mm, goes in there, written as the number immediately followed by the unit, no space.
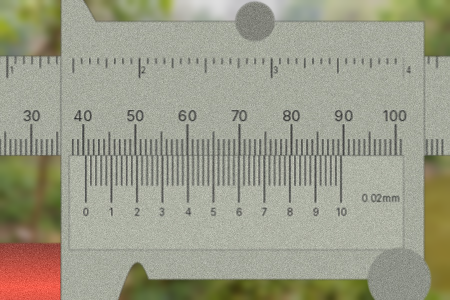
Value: 40.5mm
